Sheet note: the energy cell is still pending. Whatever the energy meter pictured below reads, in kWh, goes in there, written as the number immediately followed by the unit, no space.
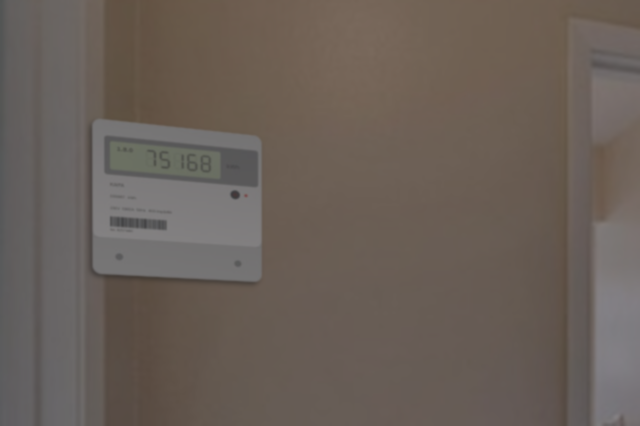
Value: 75168kWh
